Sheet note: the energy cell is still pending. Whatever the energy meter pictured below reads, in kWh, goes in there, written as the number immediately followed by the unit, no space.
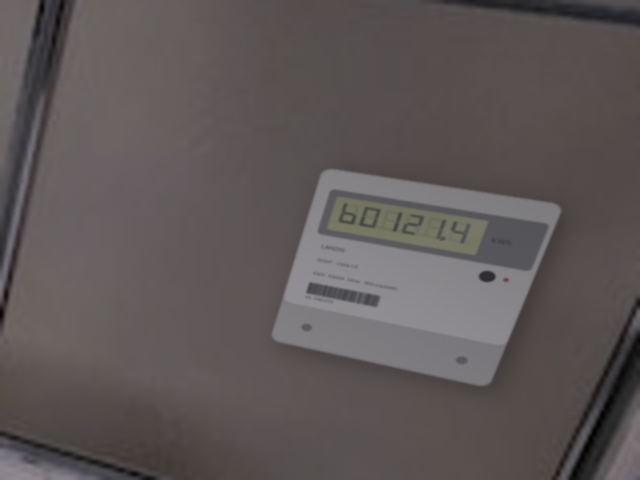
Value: 60121.4kWh
